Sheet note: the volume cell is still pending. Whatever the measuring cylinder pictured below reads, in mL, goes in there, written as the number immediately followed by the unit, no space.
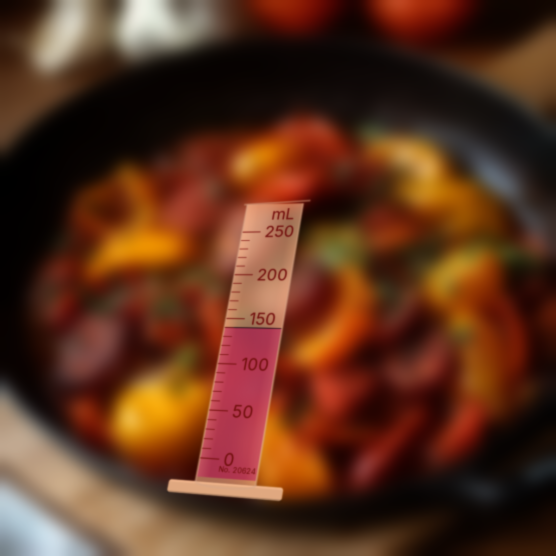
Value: 140mL
